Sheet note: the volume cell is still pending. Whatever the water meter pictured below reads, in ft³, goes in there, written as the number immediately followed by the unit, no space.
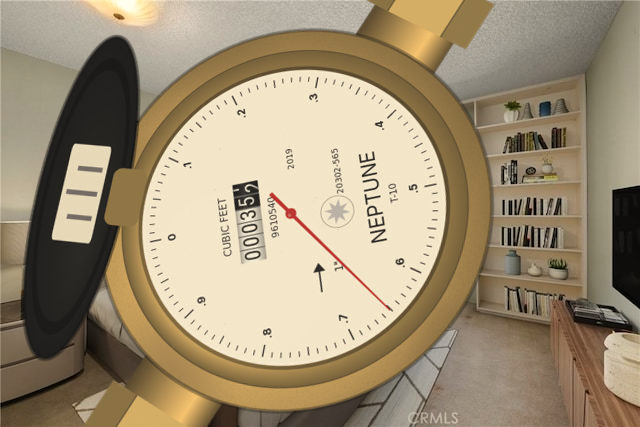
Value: 351.65ft³
